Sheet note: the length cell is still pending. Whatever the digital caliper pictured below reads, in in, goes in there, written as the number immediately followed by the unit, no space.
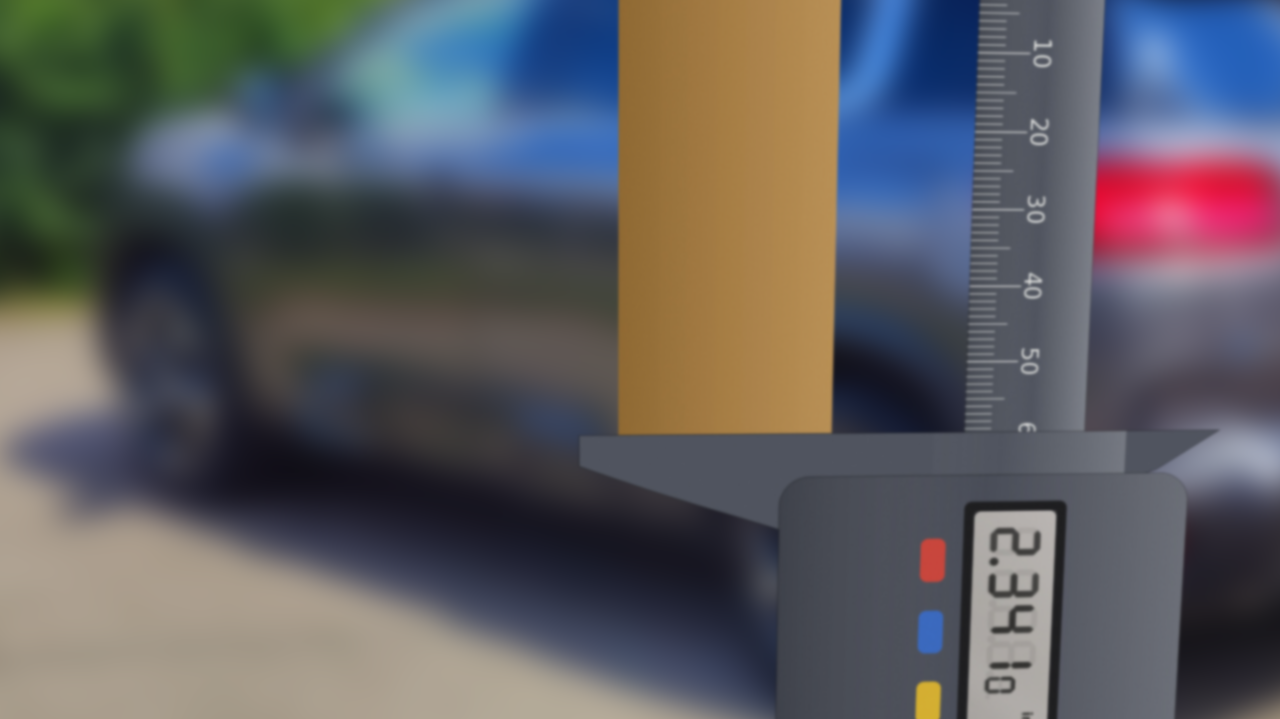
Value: 2.3410in
